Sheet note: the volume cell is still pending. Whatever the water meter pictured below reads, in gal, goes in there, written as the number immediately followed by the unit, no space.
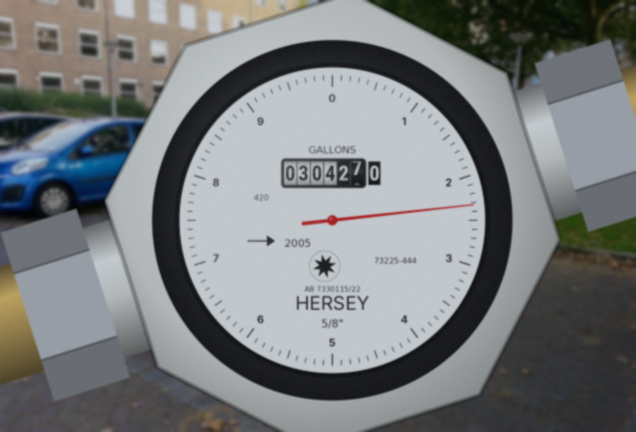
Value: 304272.3gal
